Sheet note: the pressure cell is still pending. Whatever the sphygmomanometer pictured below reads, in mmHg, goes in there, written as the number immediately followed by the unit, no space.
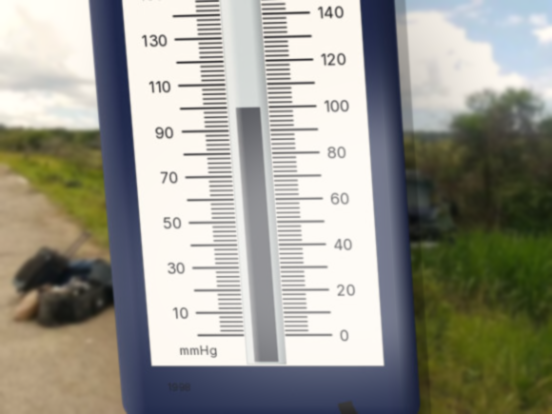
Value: 100mmHg
